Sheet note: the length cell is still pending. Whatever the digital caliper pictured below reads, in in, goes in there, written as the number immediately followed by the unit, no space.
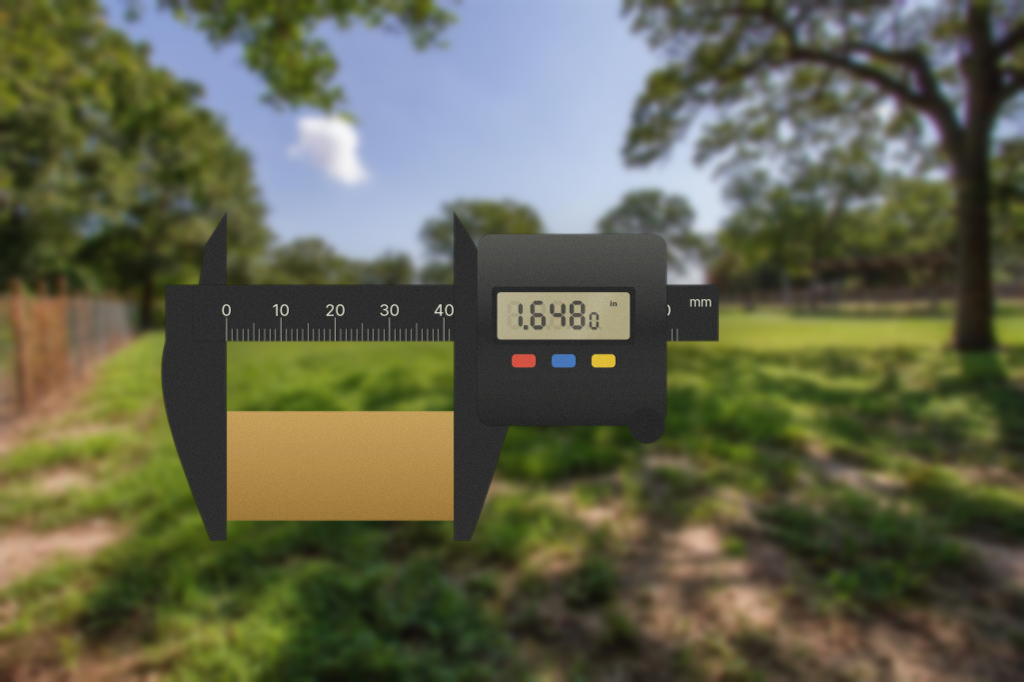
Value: 1.6480in
